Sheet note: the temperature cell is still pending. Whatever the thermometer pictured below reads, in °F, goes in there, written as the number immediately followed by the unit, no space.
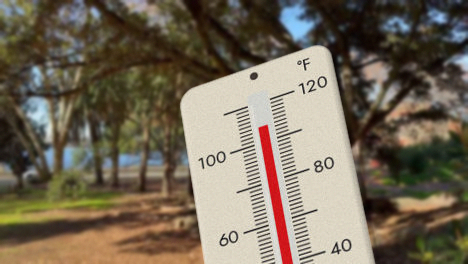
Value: 108°F
